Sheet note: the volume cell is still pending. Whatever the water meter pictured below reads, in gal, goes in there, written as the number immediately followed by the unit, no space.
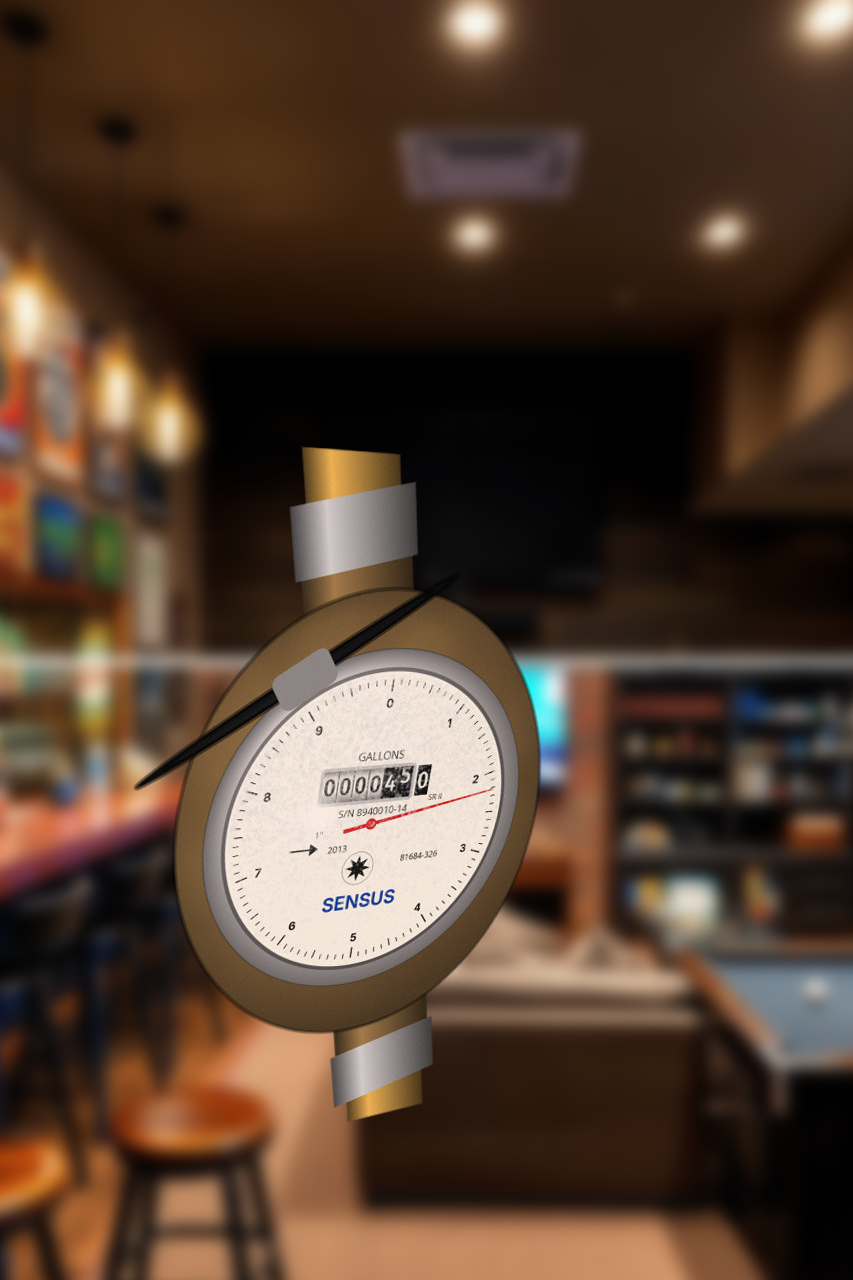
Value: 452.2gal
